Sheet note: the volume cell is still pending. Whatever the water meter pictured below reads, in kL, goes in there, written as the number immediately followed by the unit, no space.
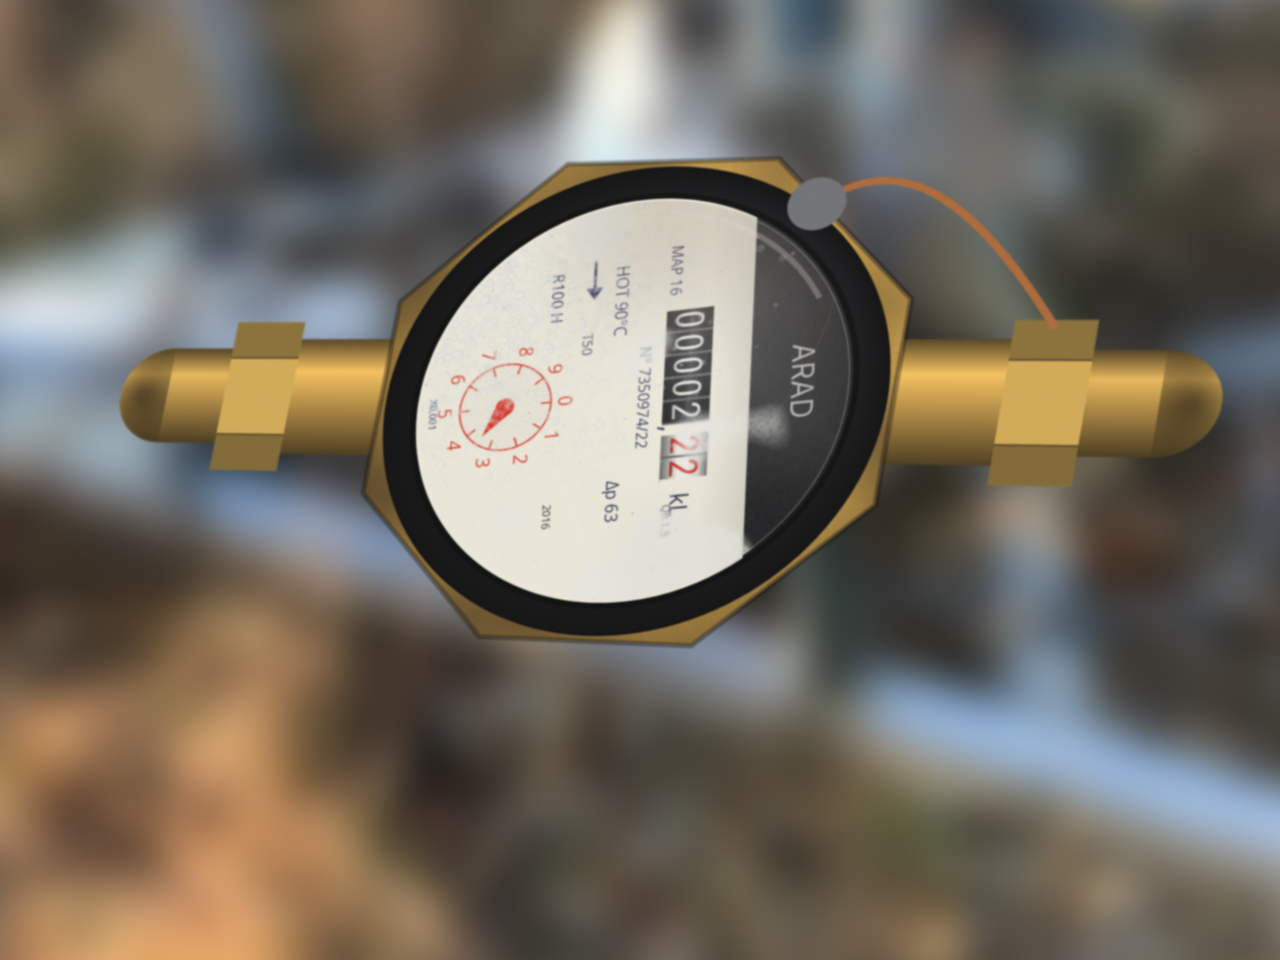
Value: 2.223kL
